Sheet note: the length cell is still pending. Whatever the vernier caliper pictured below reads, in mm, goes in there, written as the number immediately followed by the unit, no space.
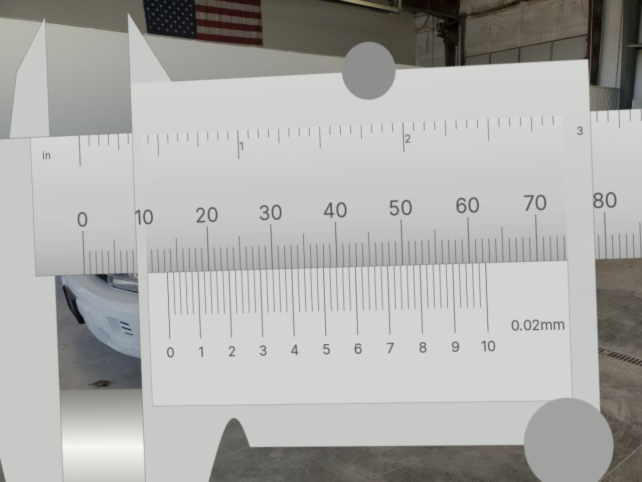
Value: 13.4mm
